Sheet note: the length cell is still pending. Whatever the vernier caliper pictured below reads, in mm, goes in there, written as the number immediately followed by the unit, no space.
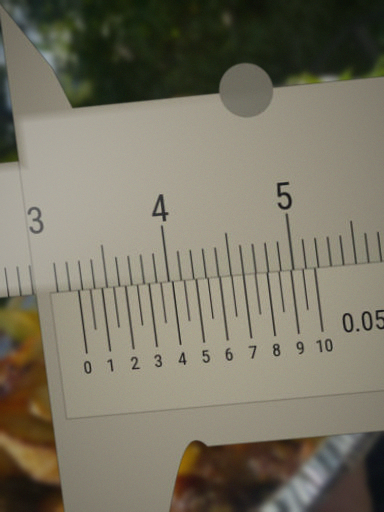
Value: 32.7mm
